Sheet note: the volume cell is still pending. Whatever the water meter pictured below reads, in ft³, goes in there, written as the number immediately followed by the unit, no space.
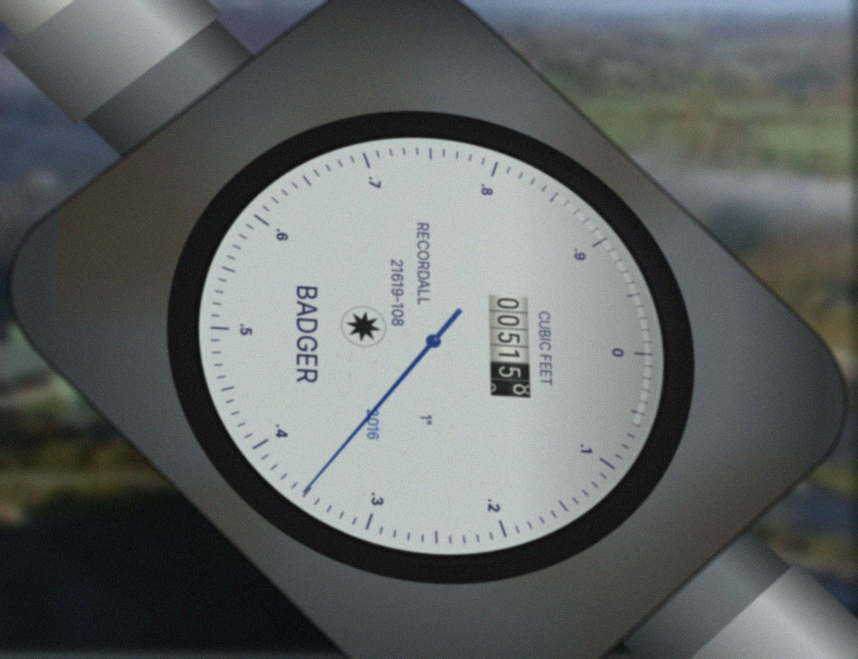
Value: 5158.35ft³
